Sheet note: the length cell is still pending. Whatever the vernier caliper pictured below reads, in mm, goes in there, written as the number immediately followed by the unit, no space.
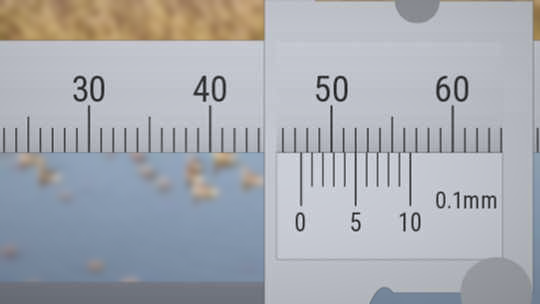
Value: 47.5mm
